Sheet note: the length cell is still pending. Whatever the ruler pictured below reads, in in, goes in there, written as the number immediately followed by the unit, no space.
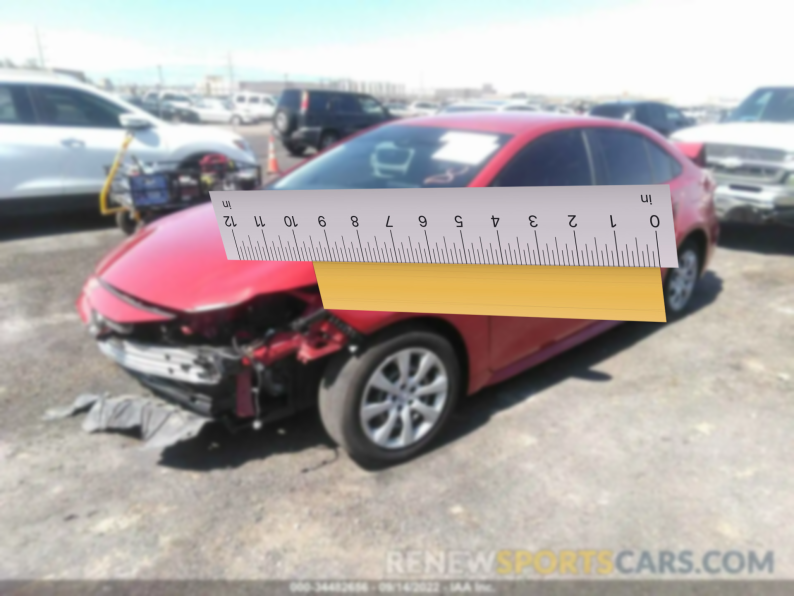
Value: 9.625in
